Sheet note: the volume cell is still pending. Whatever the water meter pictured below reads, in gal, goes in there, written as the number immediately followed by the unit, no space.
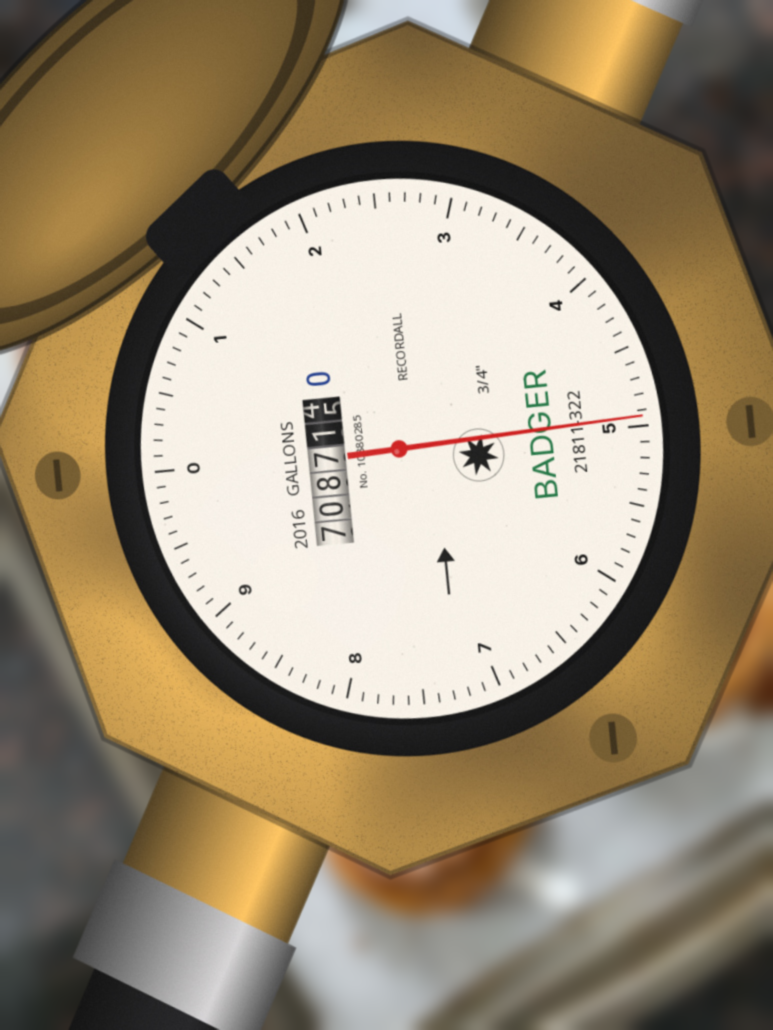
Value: 7087144.9gal
